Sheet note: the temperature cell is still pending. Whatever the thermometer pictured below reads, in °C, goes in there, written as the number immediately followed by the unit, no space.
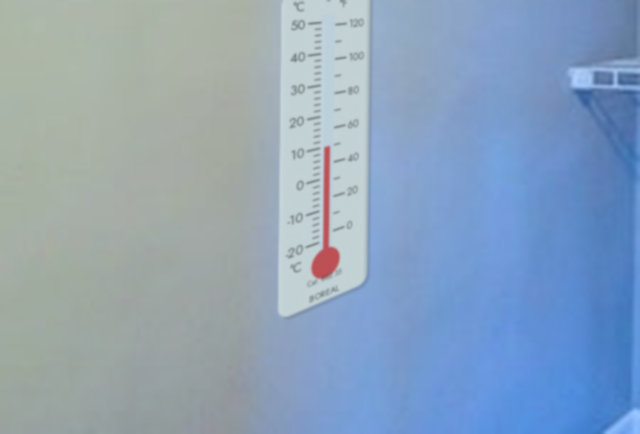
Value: 10°C
